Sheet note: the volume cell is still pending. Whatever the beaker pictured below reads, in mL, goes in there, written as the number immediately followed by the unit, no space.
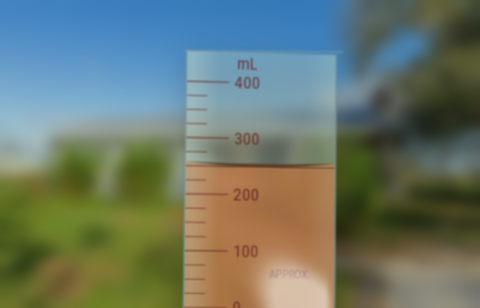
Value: 250mL
